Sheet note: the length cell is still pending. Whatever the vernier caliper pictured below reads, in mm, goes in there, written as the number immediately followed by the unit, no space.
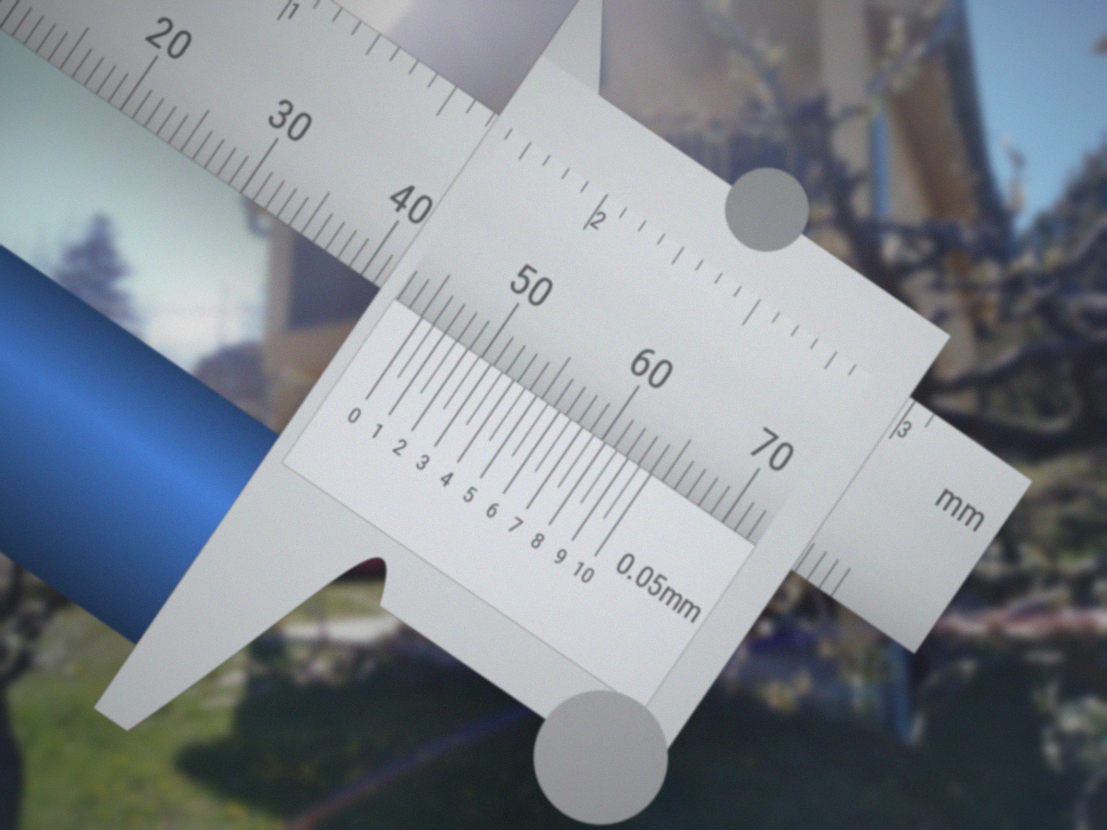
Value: 45.1mm
